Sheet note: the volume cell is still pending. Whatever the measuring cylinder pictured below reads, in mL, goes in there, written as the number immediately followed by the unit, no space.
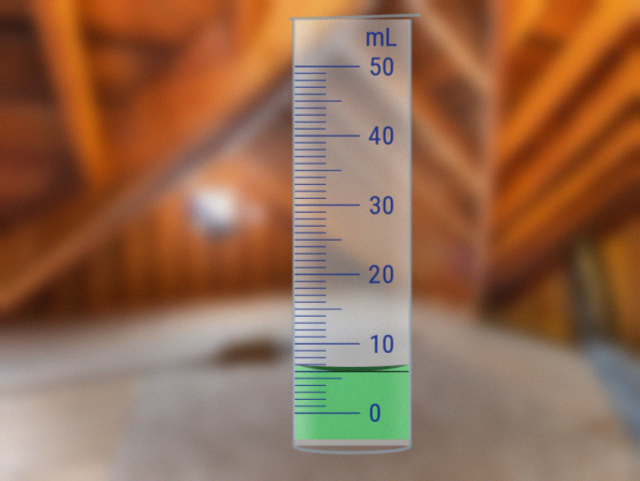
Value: 6mL
